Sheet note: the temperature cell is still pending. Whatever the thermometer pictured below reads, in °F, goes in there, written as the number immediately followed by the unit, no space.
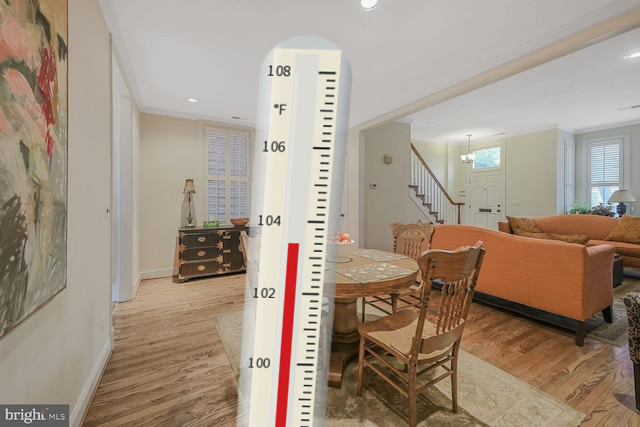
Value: 103.4°F
